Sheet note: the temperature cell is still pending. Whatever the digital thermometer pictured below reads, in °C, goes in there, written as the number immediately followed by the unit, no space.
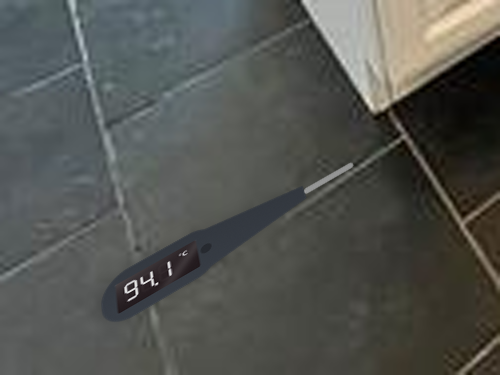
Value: 94.1°C
